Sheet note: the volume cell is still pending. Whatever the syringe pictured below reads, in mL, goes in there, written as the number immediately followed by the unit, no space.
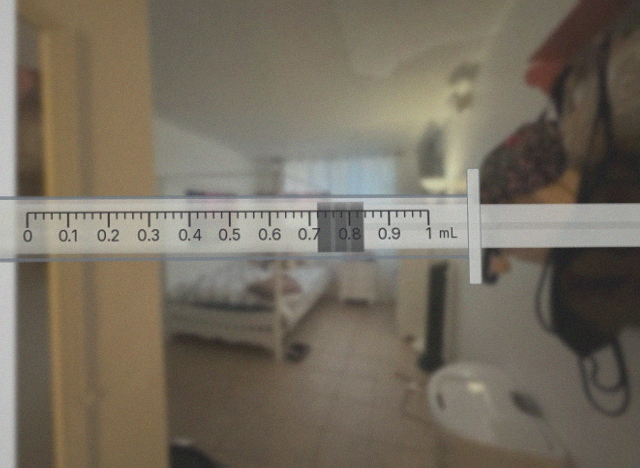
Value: 0.72mL
